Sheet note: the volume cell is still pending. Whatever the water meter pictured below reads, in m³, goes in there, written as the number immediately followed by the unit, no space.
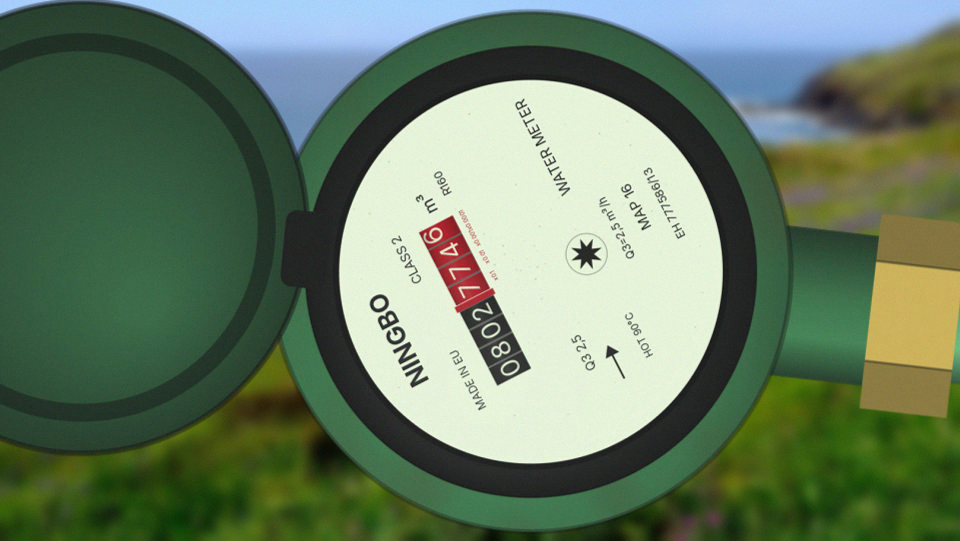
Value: 802.7746m³
